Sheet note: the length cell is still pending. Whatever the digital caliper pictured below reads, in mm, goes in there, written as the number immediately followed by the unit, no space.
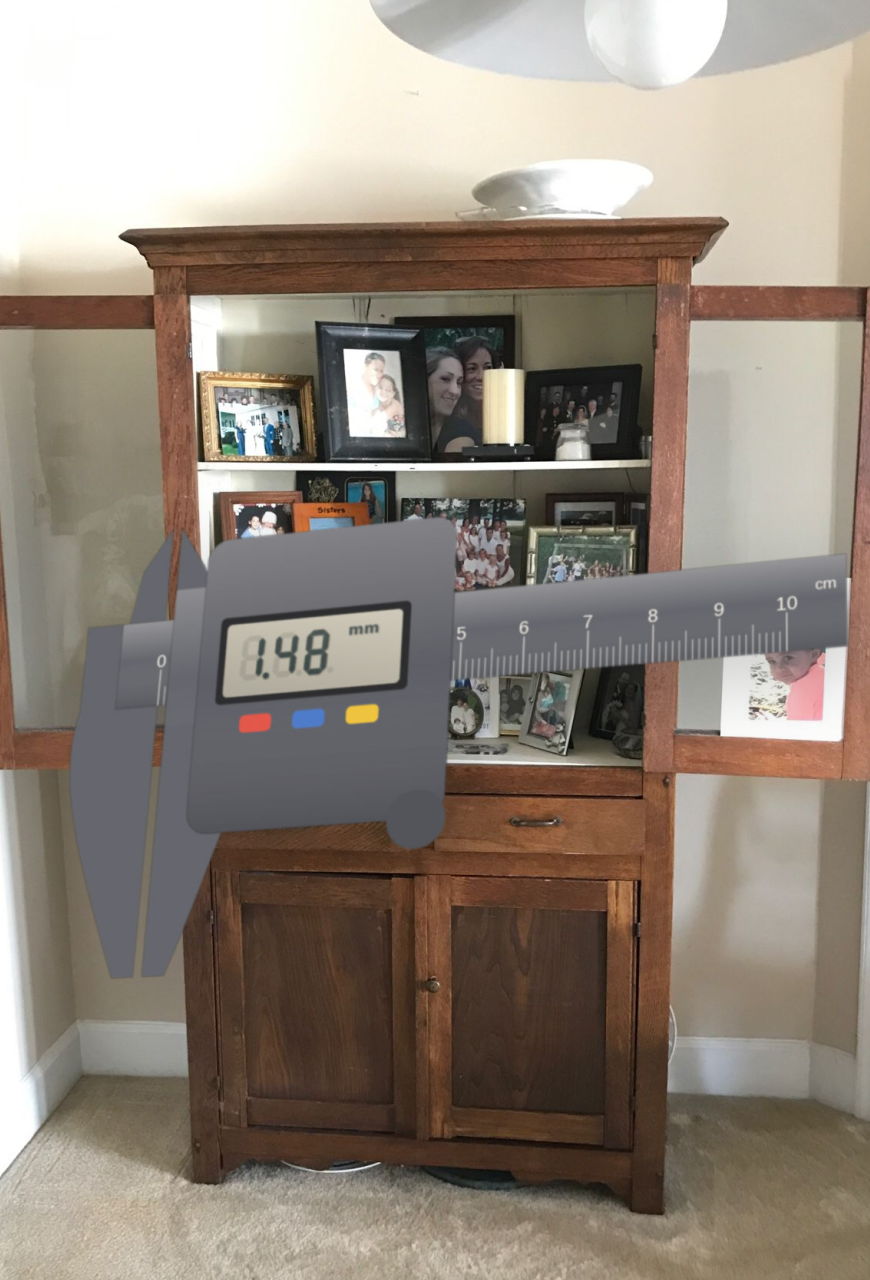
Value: 1.48mm
